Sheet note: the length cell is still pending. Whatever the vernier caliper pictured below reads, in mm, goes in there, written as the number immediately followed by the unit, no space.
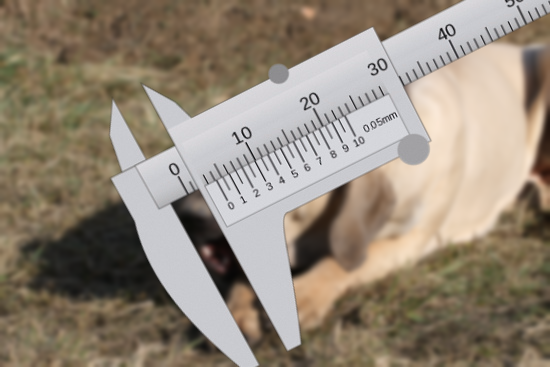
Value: 4.2mm
